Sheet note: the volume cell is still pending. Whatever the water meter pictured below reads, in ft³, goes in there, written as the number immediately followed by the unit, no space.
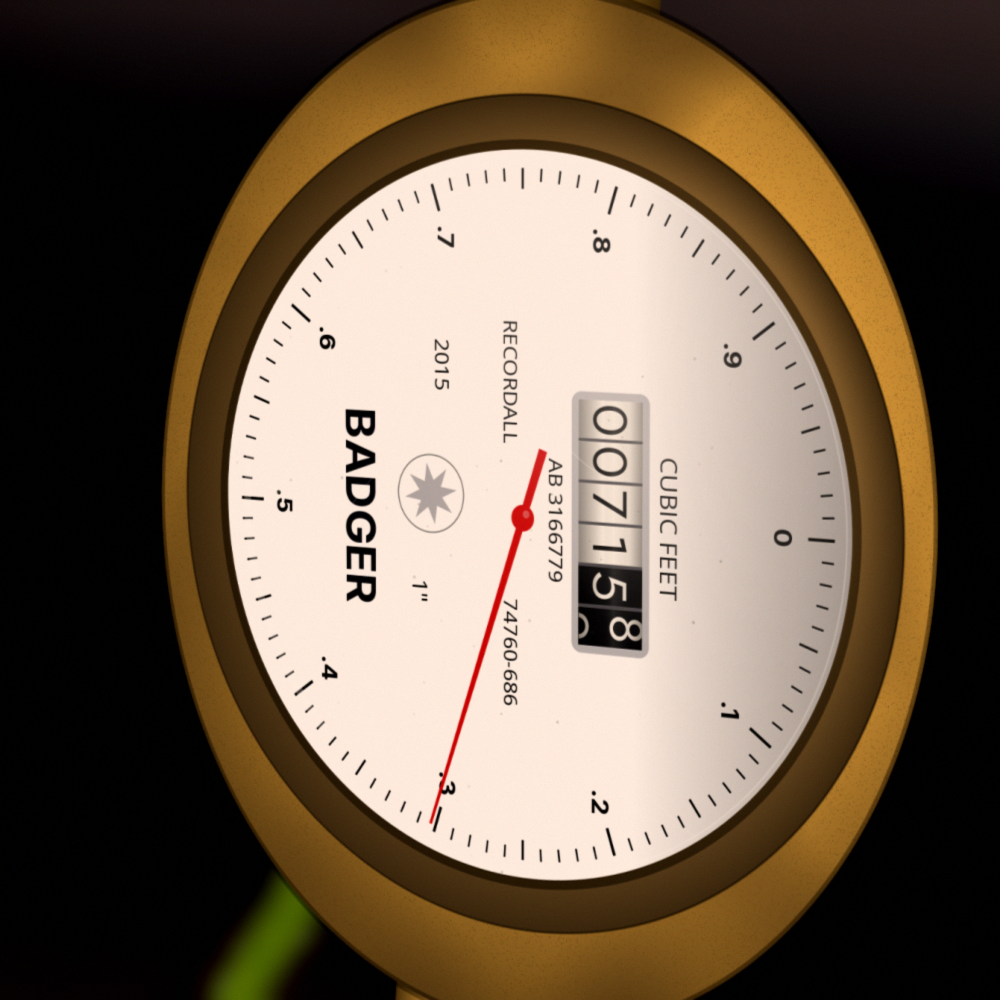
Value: 7158.30ft³
